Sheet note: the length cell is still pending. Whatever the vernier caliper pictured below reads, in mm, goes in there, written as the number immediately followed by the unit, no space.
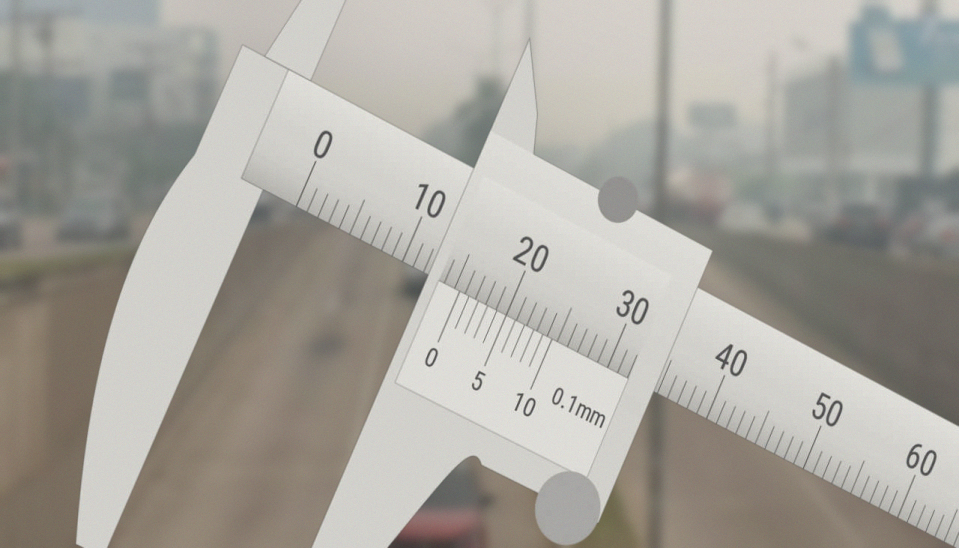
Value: 15.5mm
